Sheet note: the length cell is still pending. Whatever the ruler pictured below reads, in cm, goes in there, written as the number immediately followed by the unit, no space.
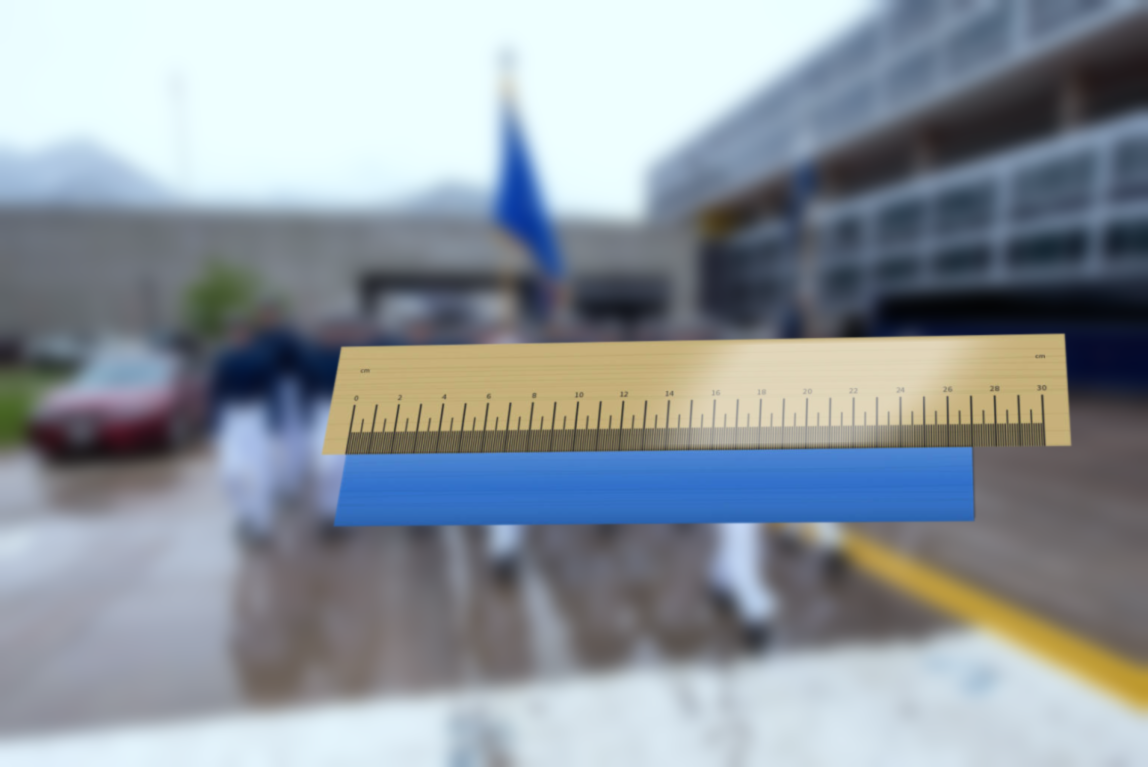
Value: 27cm
